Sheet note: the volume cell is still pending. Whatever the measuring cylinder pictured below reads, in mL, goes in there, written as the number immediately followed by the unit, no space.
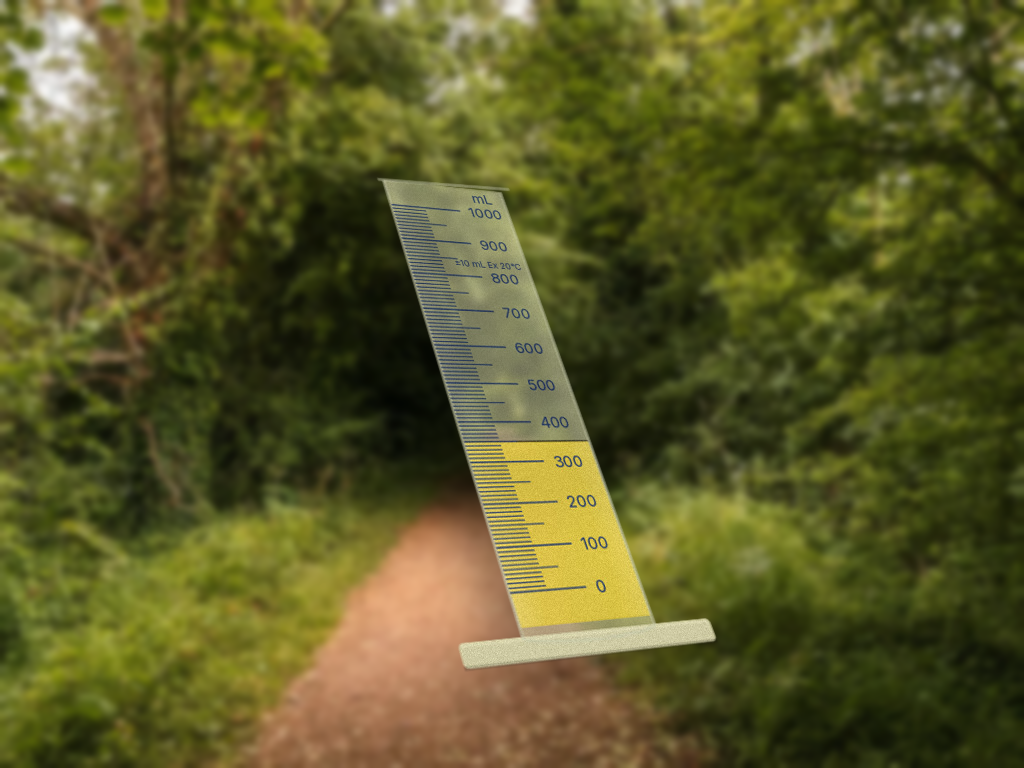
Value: 350mL
